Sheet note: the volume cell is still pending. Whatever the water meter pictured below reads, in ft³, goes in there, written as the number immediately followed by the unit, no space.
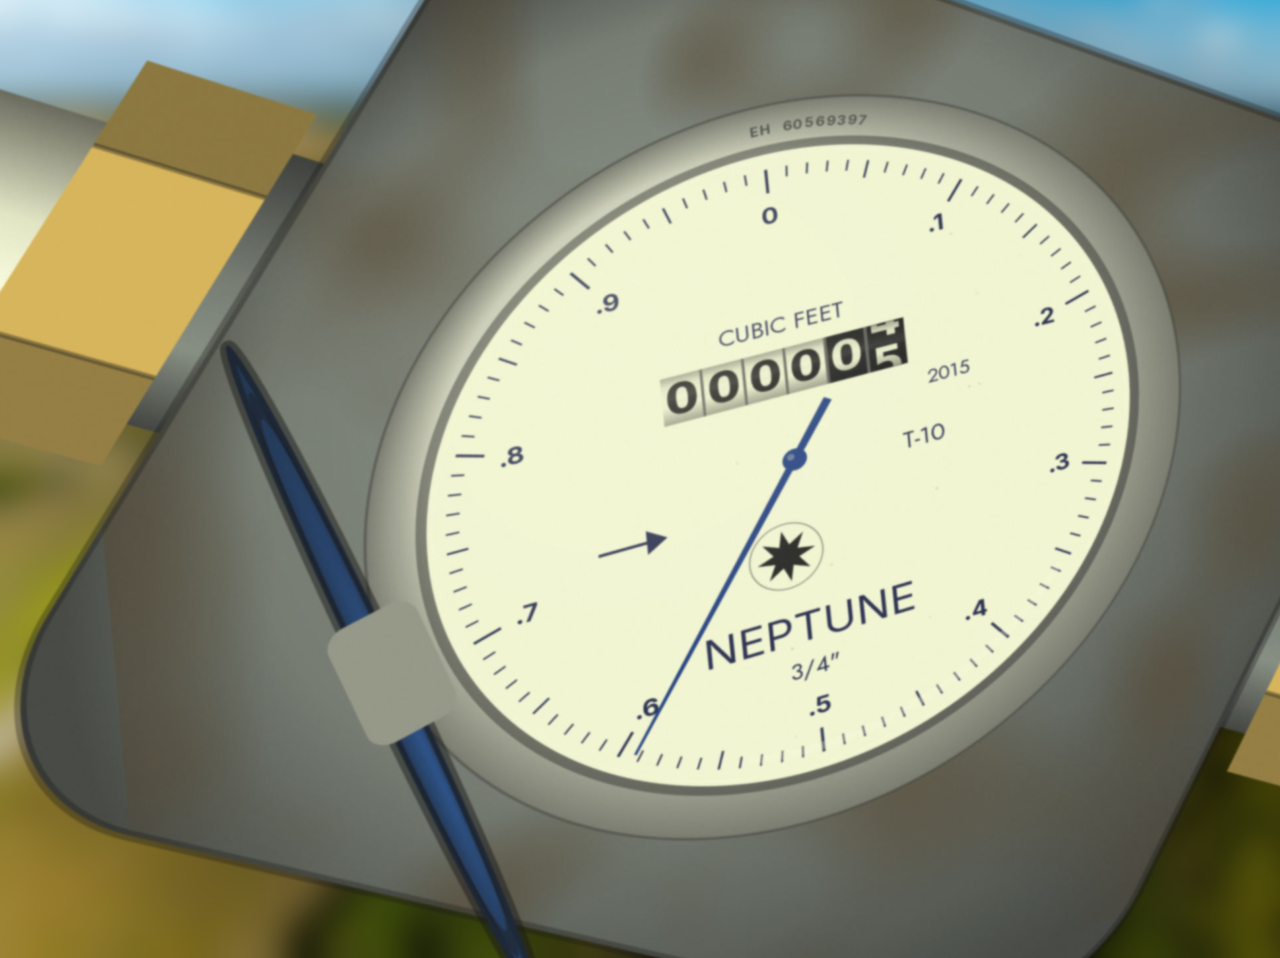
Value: 4.59ft³
